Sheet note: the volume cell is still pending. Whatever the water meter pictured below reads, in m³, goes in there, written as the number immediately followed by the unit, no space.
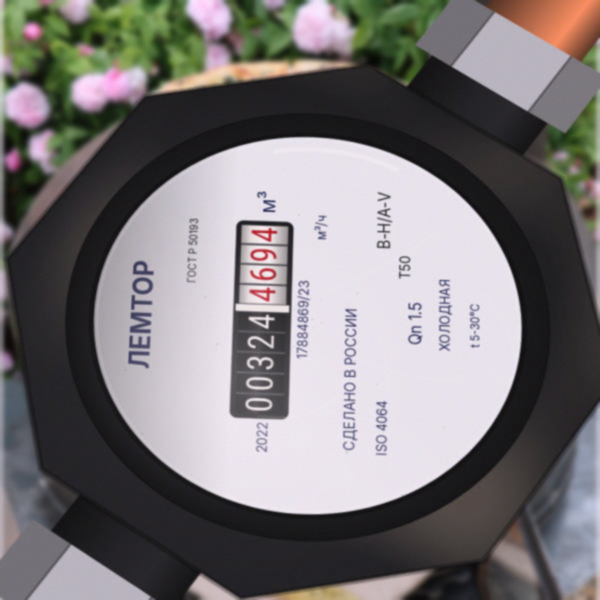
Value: 324.4694m³
